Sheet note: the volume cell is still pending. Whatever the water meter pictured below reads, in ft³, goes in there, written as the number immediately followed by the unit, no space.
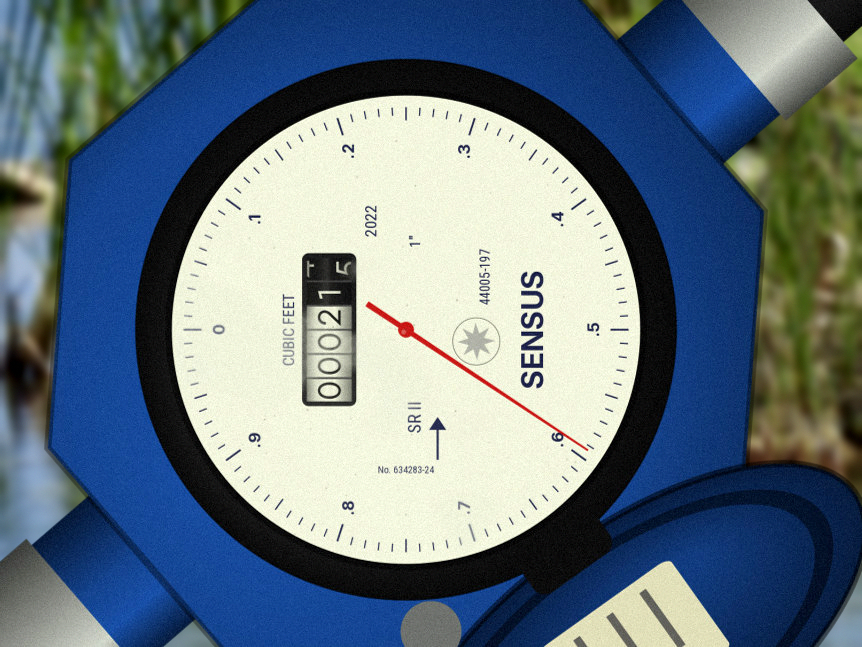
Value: 214.59ft³
